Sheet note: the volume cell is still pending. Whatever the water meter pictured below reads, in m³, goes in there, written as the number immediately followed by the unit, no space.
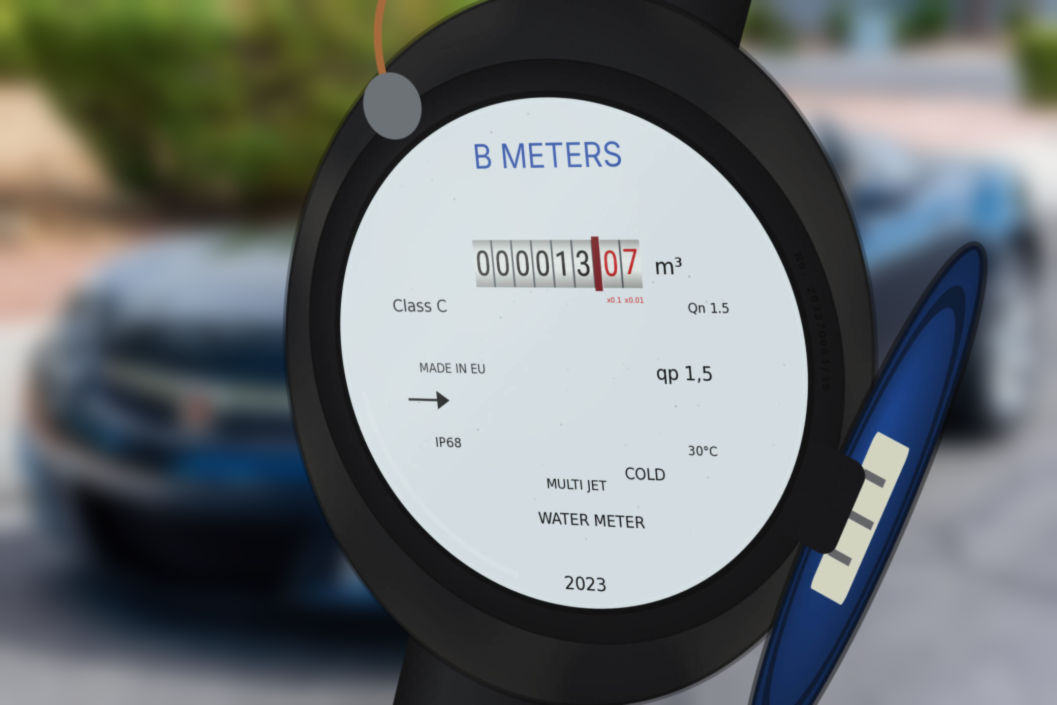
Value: 13.07m³
